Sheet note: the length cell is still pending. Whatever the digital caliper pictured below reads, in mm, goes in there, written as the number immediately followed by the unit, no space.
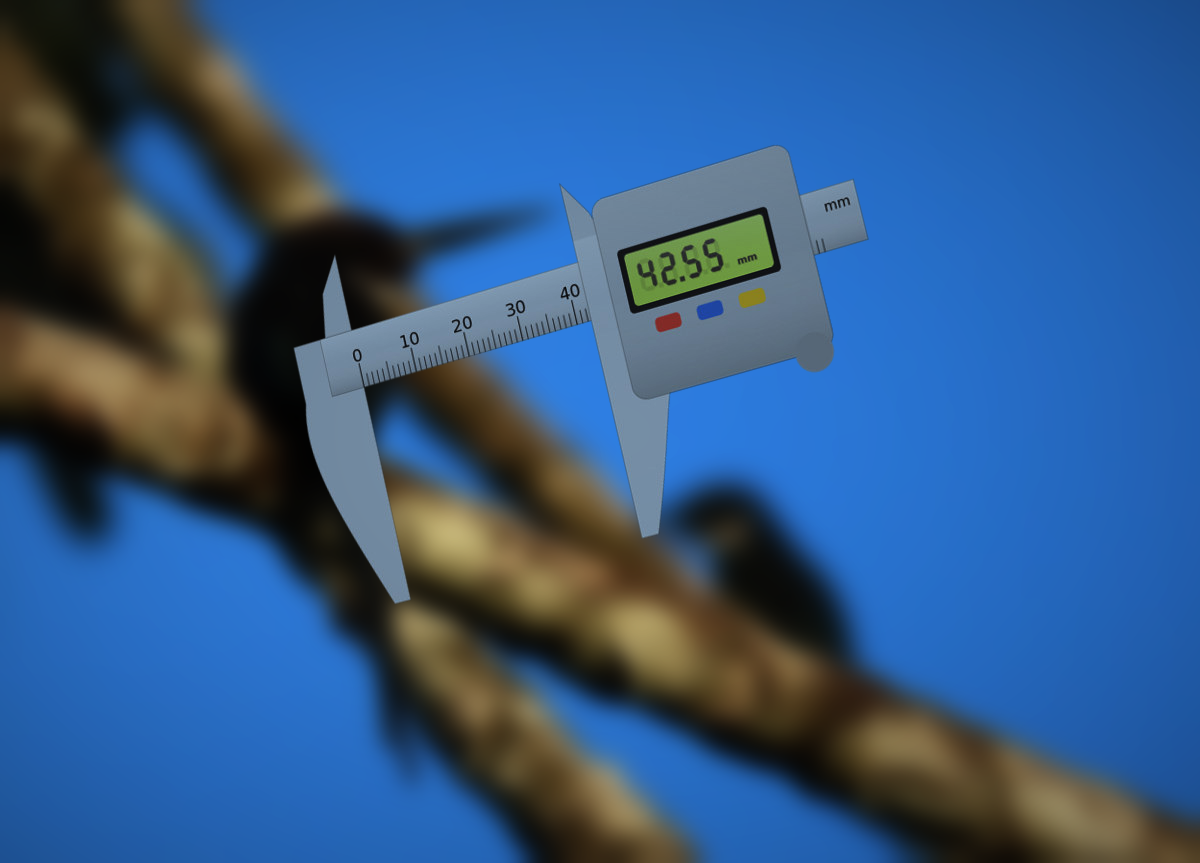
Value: 42.55mm
